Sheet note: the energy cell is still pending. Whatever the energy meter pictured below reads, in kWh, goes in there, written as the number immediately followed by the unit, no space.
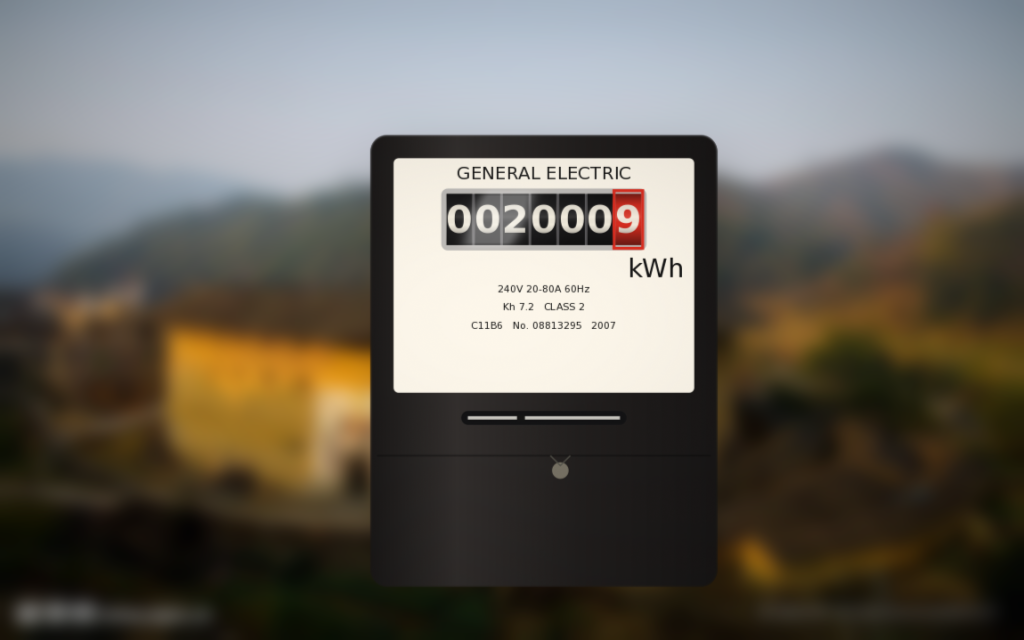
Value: 2000.9kWh
